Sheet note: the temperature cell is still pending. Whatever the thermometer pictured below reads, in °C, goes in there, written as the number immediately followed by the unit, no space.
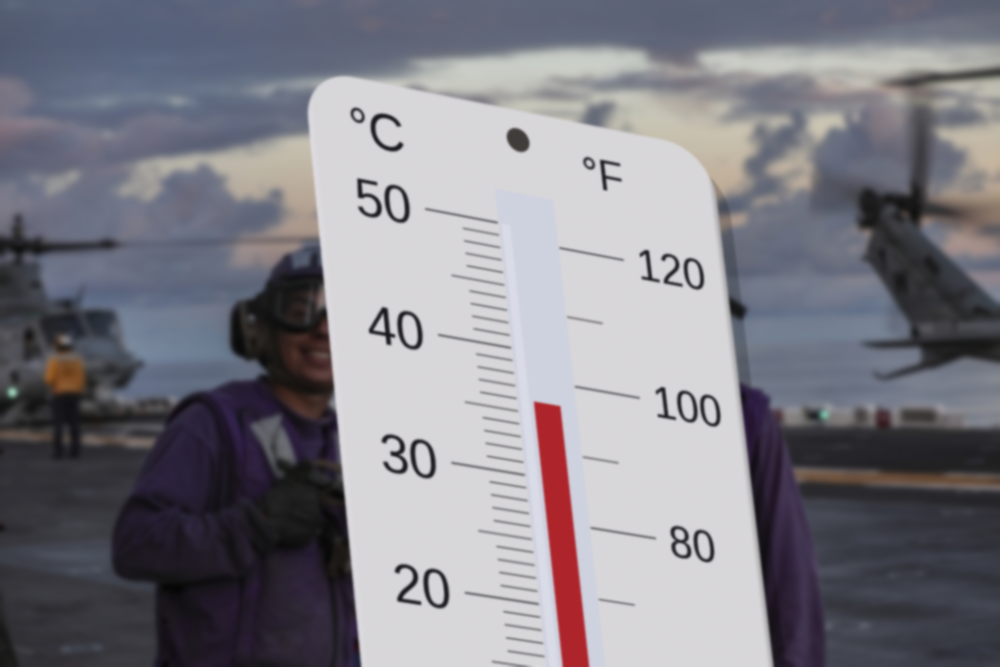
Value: 36°C
